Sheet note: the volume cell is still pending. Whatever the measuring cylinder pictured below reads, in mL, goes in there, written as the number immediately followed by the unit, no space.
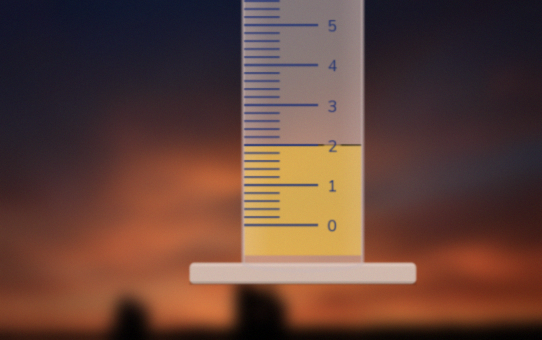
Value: 2mL
